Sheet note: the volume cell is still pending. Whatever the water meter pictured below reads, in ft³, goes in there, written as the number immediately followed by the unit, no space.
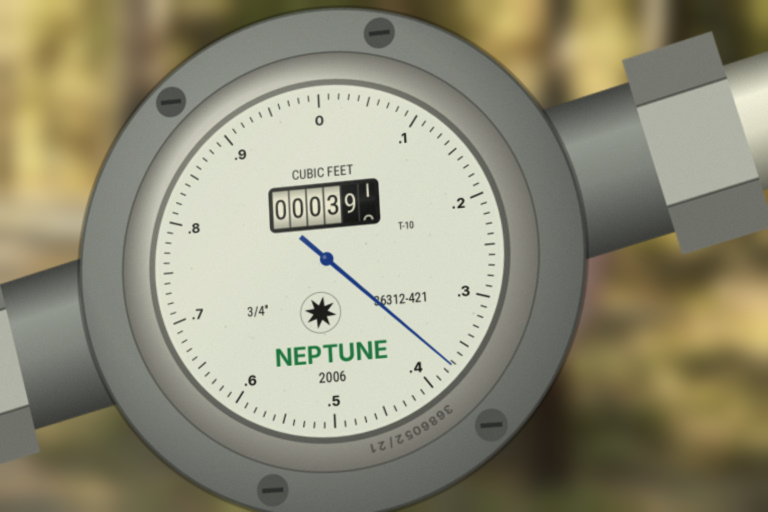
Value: 391.37ft³
